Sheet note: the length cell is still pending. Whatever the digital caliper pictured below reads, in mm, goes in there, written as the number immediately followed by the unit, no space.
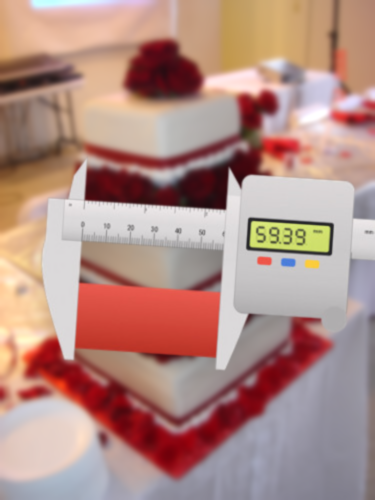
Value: 59.39mm
